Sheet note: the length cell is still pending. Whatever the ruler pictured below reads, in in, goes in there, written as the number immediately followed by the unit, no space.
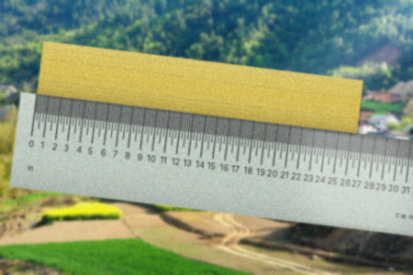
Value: 26.5in
